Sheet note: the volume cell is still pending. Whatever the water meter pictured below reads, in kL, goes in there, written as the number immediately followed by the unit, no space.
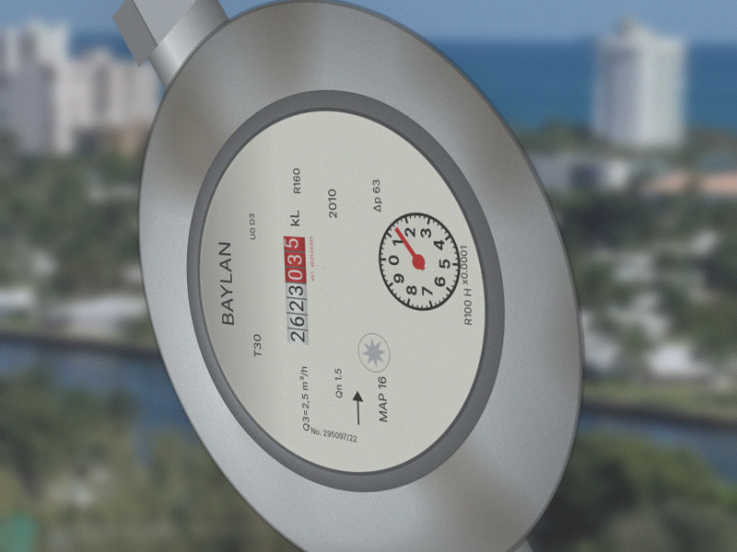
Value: 2623.0351kL
